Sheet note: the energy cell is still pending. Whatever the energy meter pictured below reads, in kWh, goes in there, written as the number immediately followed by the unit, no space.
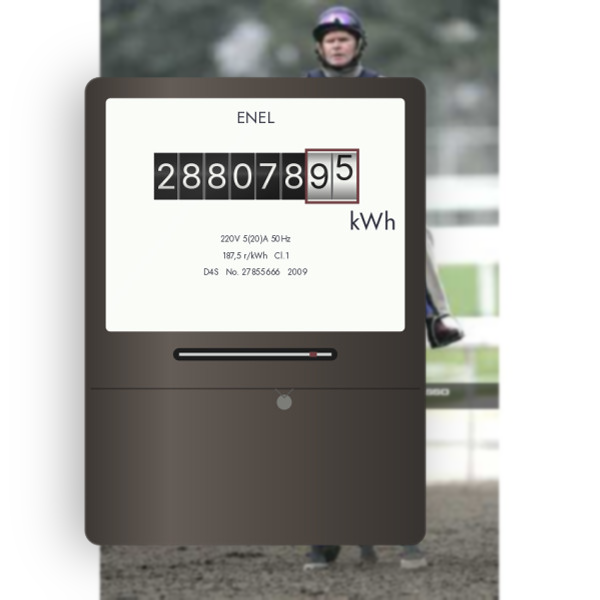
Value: 288078.95kWh
